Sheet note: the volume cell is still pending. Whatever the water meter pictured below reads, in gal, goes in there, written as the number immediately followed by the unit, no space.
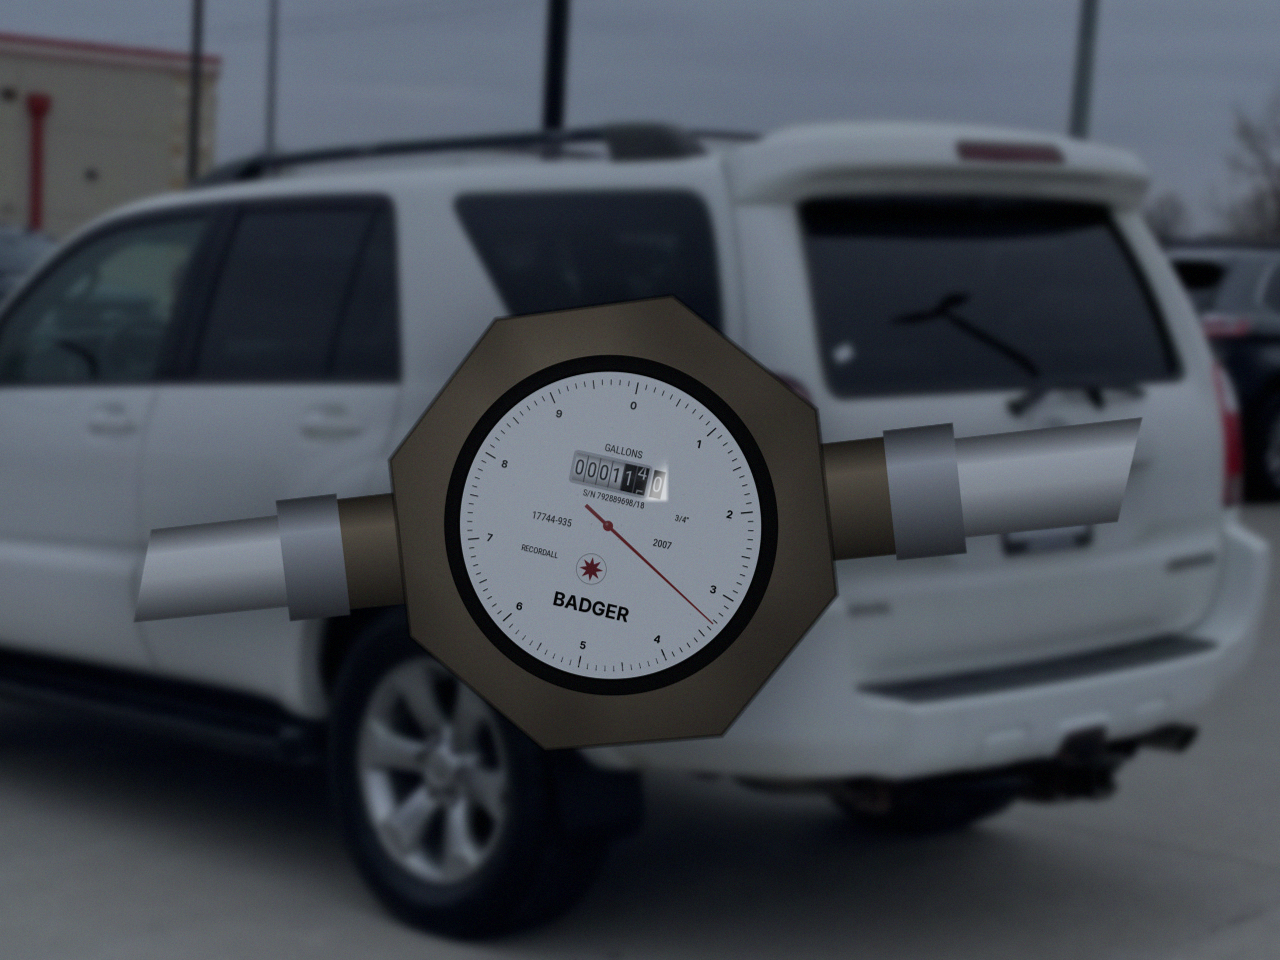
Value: 1143.3gal
